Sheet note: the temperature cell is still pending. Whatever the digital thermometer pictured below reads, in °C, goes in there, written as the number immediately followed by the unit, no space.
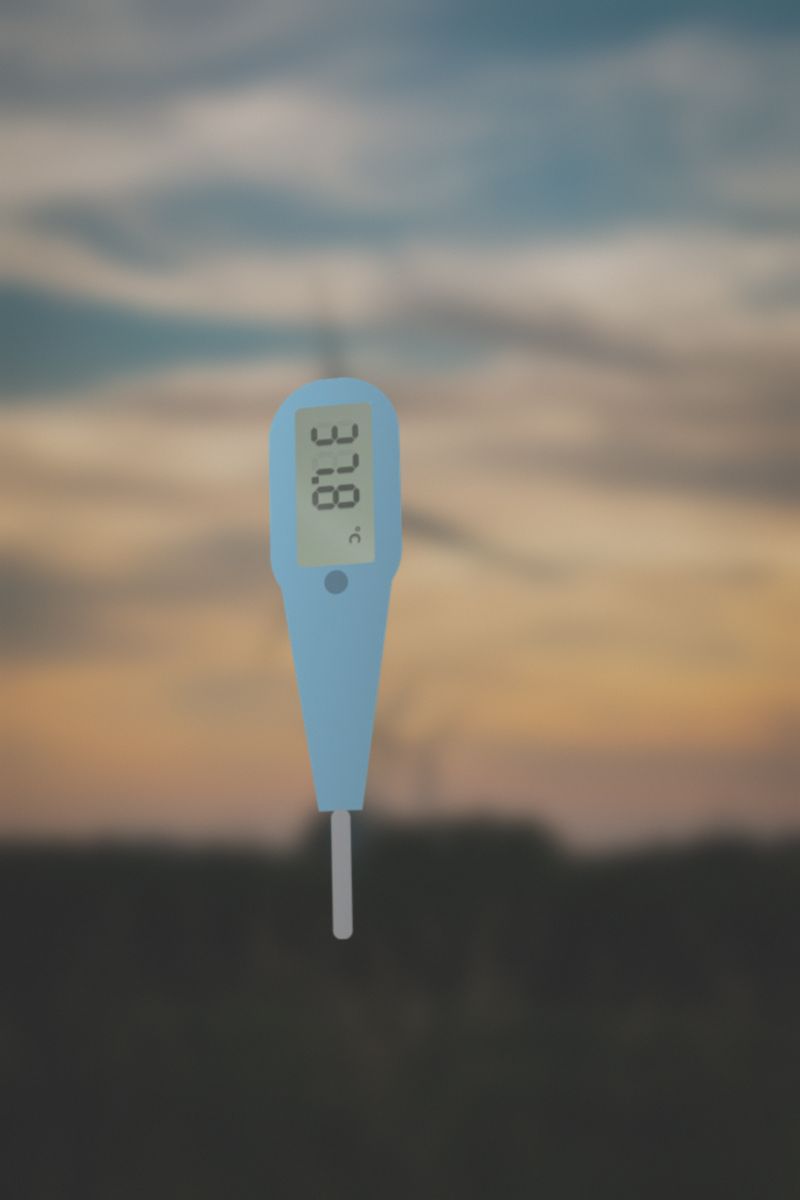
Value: 37.8°C
